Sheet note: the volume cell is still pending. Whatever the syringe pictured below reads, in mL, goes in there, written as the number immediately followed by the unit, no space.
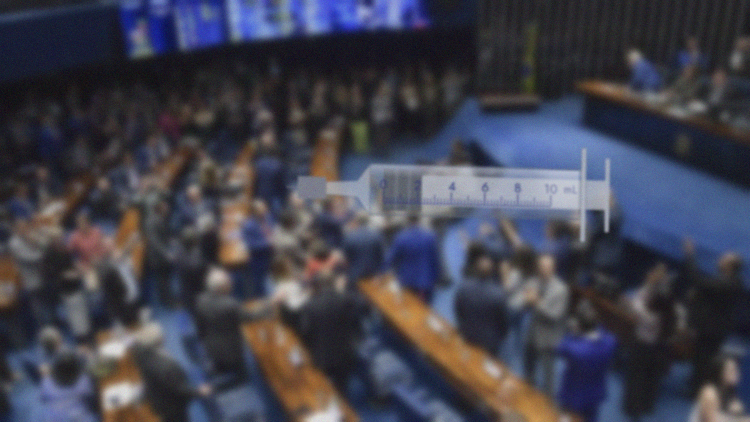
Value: 0mL
